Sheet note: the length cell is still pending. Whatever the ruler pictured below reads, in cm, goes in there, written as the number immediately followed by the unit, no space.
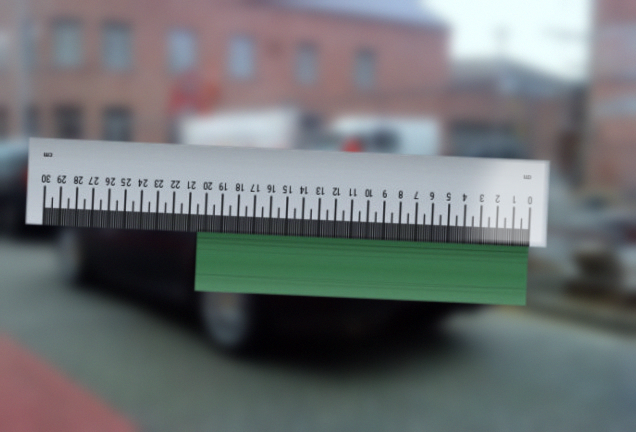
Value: 20.5cm
